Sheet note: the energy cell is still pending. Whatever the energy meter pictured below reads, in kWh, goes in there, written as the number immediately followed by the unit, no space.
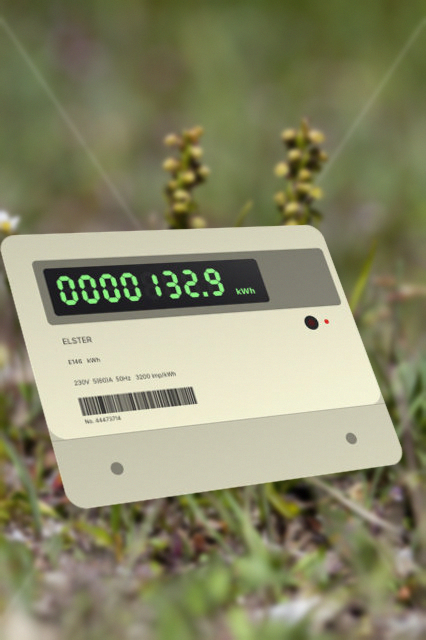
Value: 132.9kWh
